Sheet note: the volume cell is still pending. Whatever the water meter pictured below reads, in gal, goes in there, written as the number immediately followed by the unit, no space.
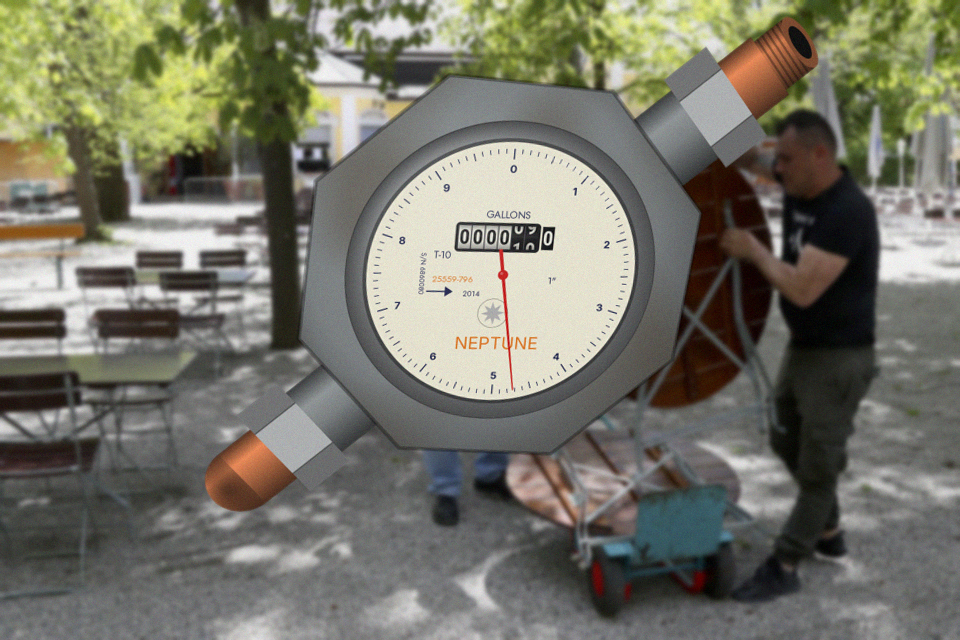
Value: 94.7gal
